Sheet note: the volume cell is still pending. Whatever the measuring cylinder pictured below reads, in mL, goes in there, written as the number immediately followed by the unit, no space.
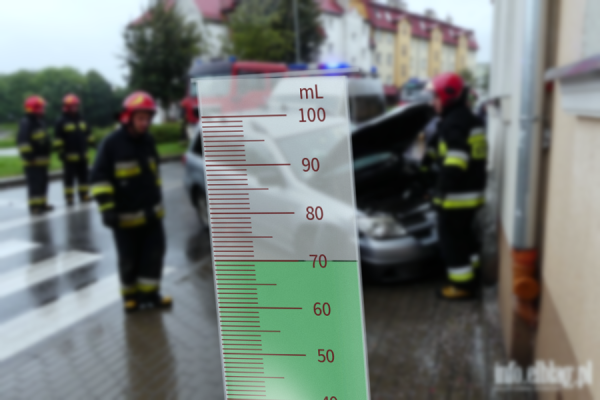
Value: 70mL
